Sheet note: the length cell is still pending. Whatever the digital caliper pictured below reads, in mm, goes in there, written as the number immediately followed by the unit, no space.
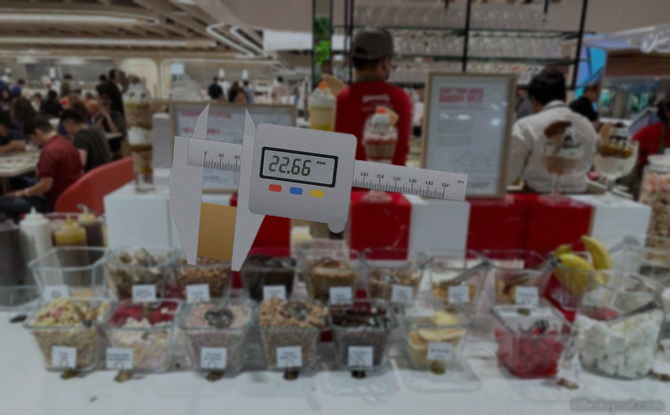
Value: 22.66mm
